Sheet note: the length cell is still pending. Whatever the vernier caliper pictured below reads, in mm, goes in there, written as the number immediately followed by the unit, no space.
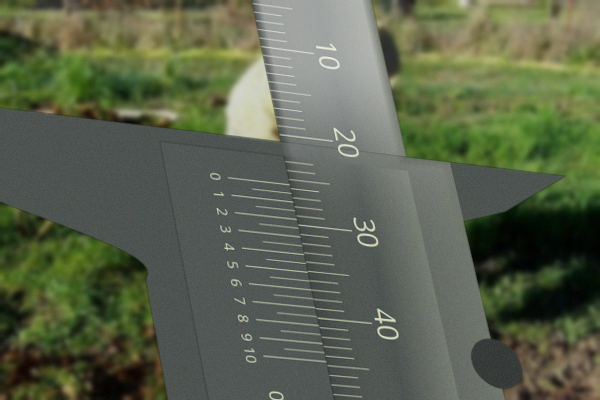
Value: 25.6mm
